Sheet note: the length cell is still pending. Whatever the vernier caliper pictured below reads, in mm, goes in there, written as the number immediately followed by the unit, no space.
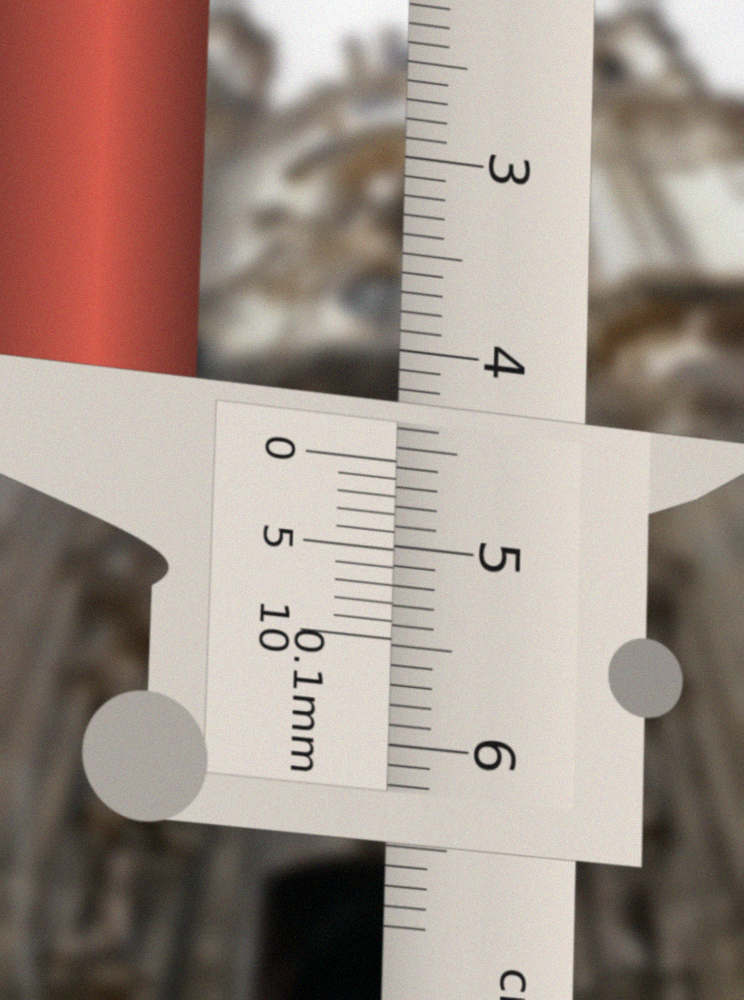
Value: 45.7mm
